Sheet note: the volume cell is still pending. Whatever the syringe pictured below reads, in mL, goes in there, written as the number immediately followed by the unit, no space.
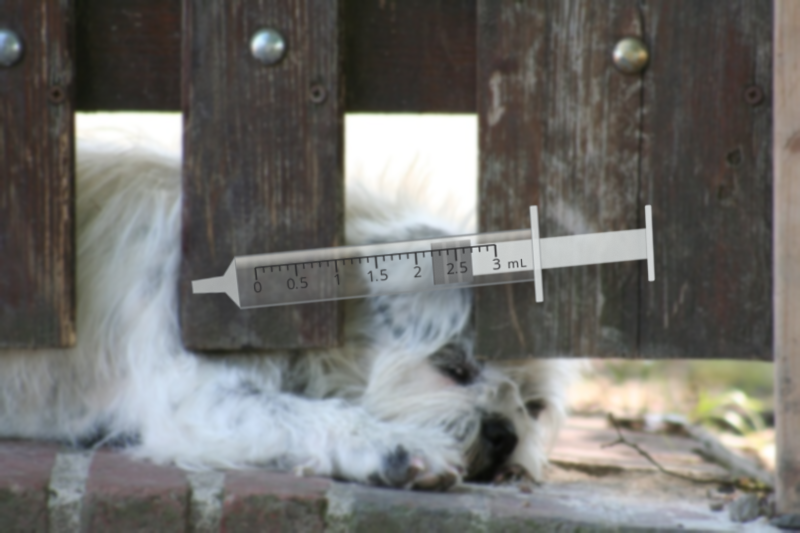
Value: 2.2mL
